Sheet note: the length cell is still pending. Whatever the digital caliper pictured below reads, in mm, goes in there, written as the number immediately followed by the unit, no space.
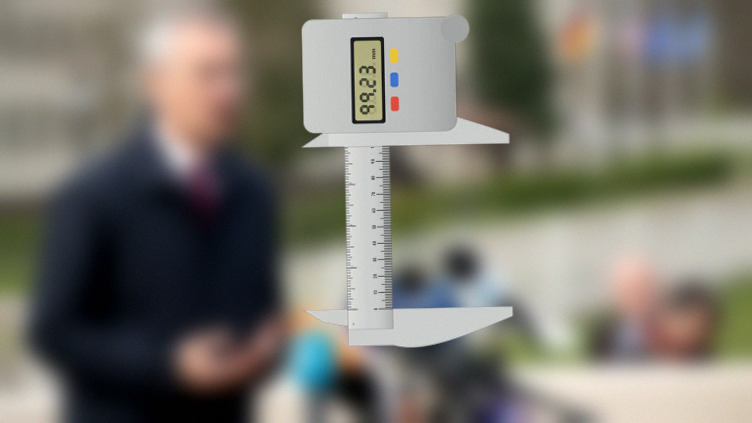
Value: 99.23mm
